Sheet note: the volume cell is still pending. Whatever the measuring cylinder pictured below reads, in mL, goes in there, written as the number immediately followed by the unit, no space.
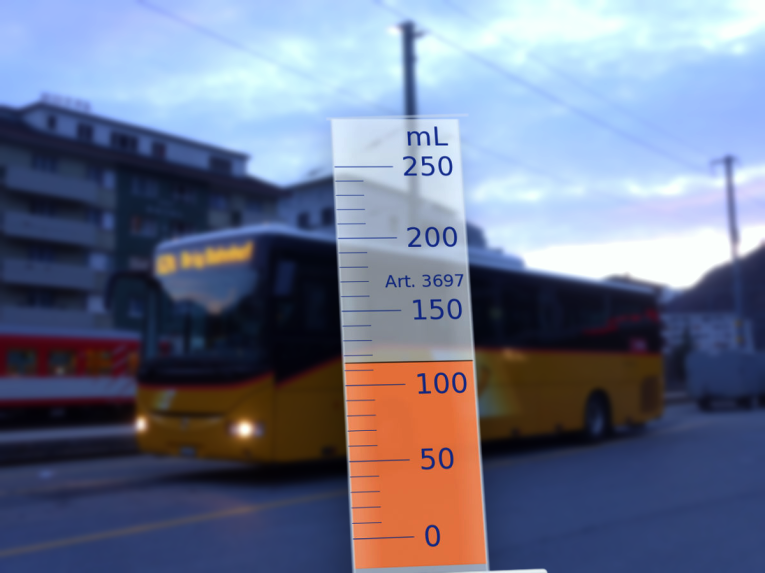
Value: 115mL
